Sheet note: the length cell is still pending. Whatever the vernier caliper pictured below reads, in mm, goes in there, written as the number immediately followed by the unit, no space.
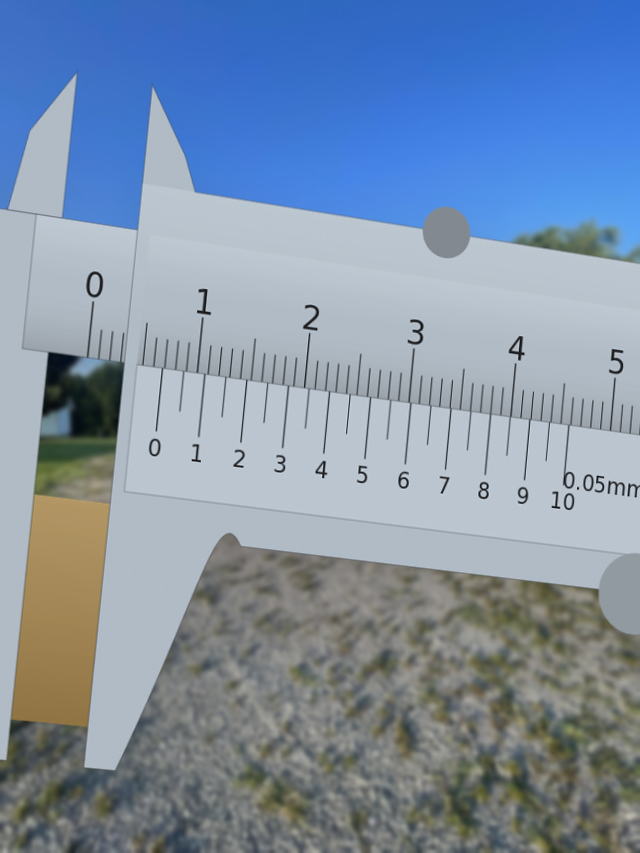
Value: 6.8mm
